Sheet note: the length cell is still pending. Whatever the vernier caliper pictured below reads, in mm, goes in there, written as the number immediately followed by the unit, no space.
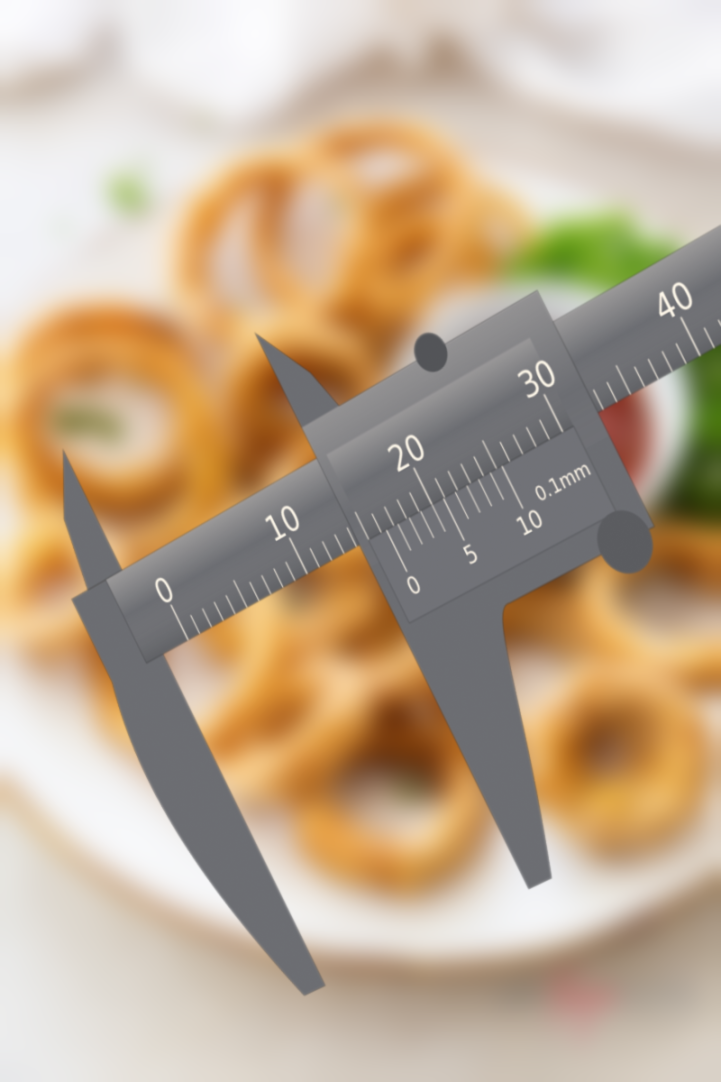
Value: 16.4mm
